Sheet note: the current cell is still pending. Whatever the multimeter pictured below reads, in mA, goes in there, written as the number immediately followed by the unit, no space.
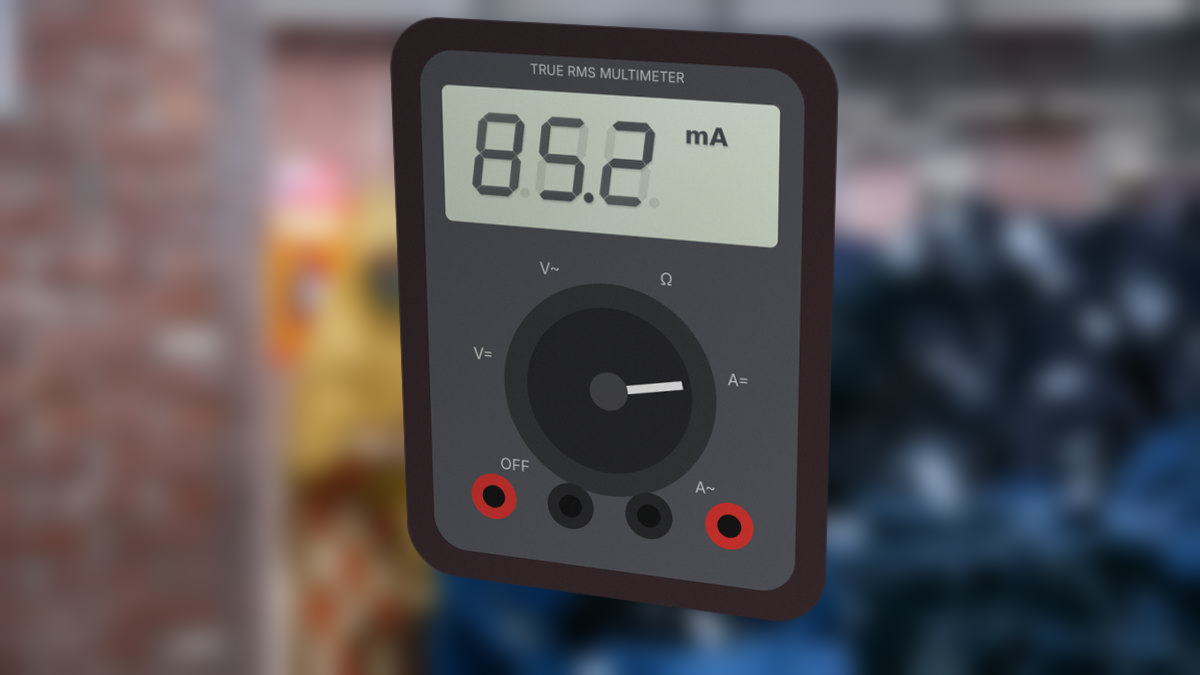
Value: 85.2mA
